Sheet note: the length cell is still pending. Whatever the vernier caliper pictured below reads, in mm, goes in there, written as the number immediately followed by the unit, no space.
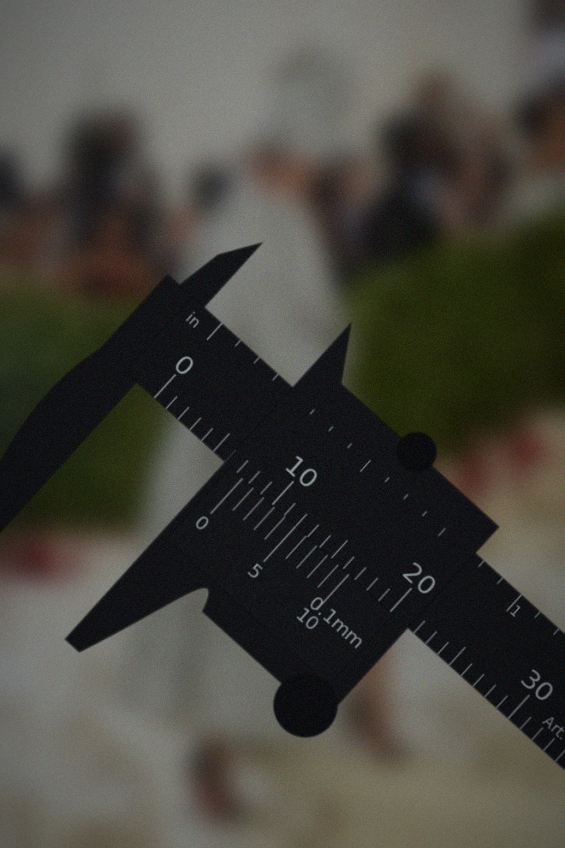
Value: 7.5mm
